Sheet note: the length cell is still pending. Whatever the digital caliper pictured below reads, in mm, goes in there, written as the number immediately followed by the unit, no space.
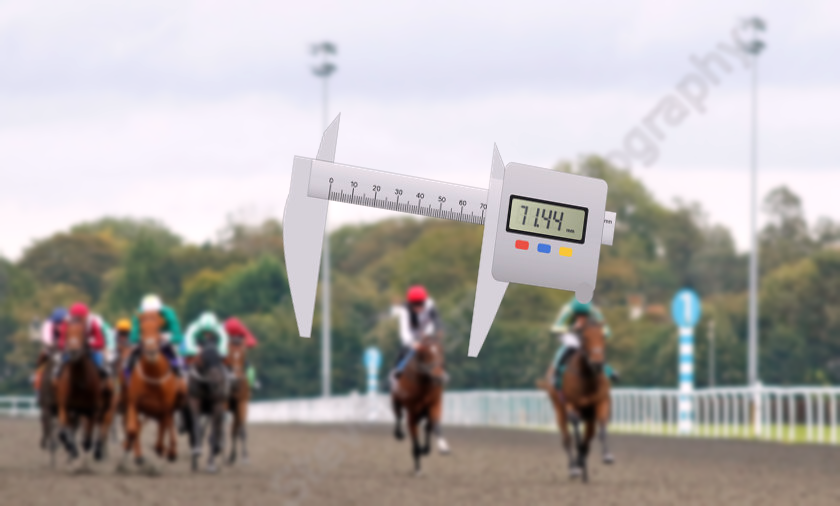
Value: 71.44mm
